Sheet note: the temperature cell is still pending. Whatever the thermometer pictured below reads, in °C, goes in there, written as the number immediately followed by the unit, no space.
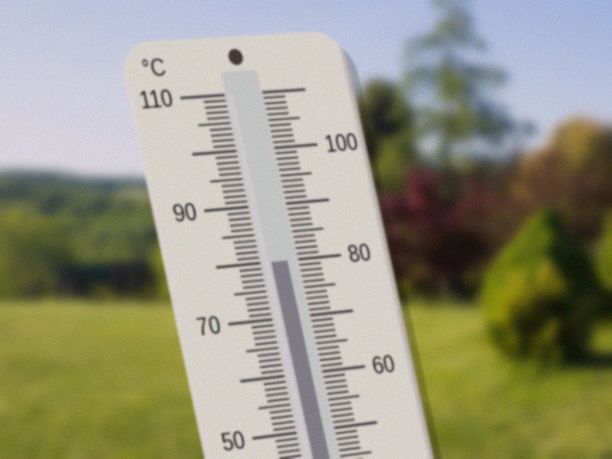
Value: 80°C
